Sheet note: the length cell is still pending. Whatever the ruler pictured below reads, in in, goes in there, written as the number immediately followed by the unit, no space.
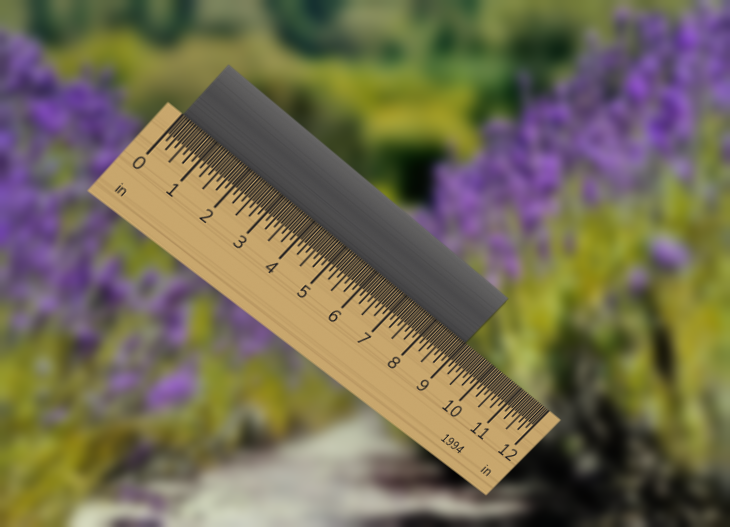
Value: 9in
